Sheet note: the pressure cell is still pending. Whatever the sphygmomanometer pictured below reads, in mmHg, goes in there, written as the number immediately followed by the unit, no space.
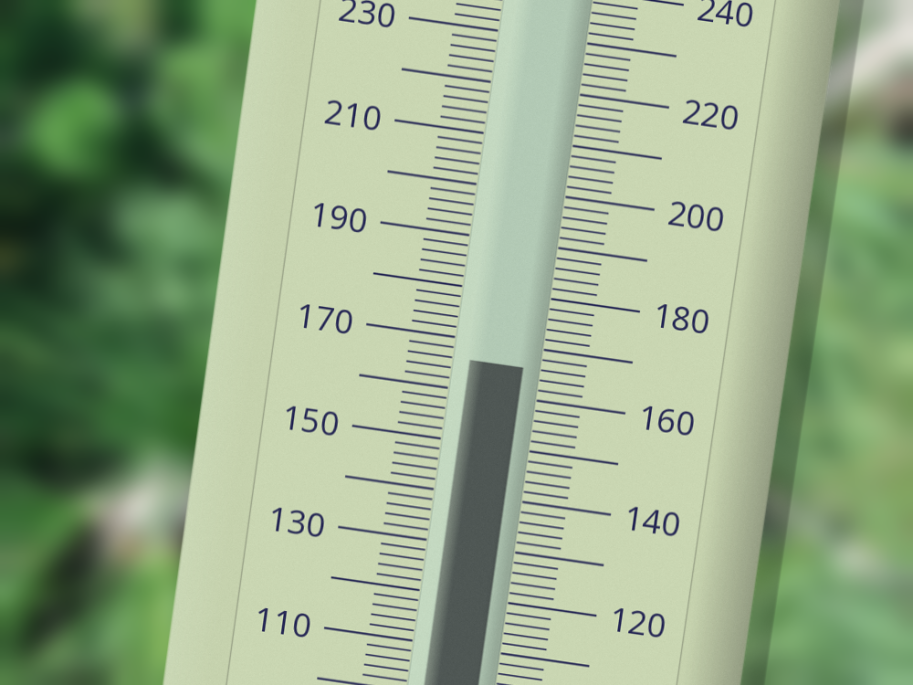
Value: 166mmHg
